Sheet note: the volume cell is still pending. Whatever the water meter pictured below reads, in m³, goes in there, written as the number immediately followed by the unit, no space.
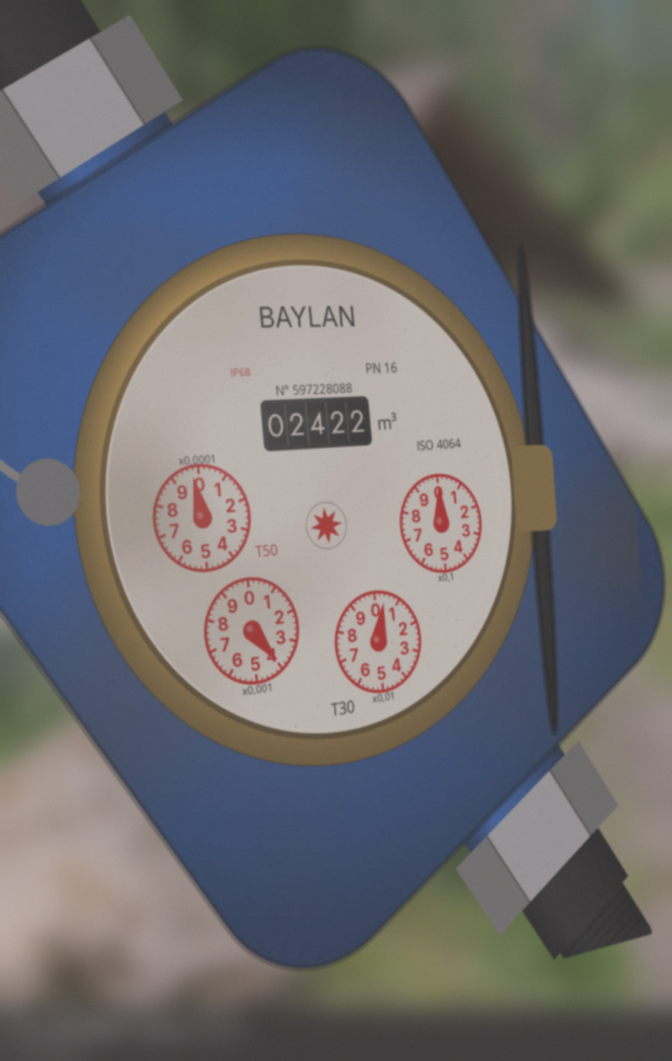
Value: 2422.0039m³
